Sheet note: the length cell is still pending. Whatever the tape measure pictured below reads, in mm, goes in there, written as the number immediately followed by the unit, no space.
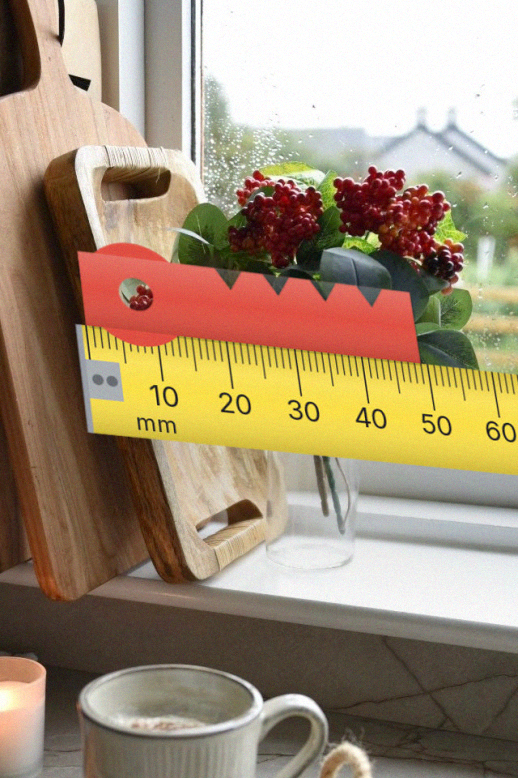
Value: 49mm
